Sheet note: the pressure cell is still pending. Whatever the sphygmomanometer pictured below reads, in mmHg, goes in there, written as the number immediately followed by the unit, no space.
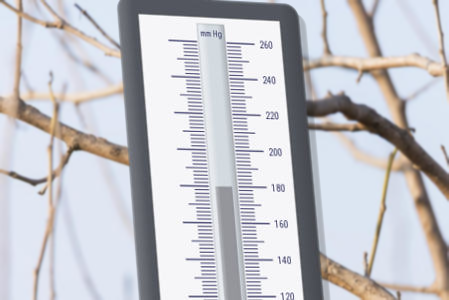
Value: 180mmHg
